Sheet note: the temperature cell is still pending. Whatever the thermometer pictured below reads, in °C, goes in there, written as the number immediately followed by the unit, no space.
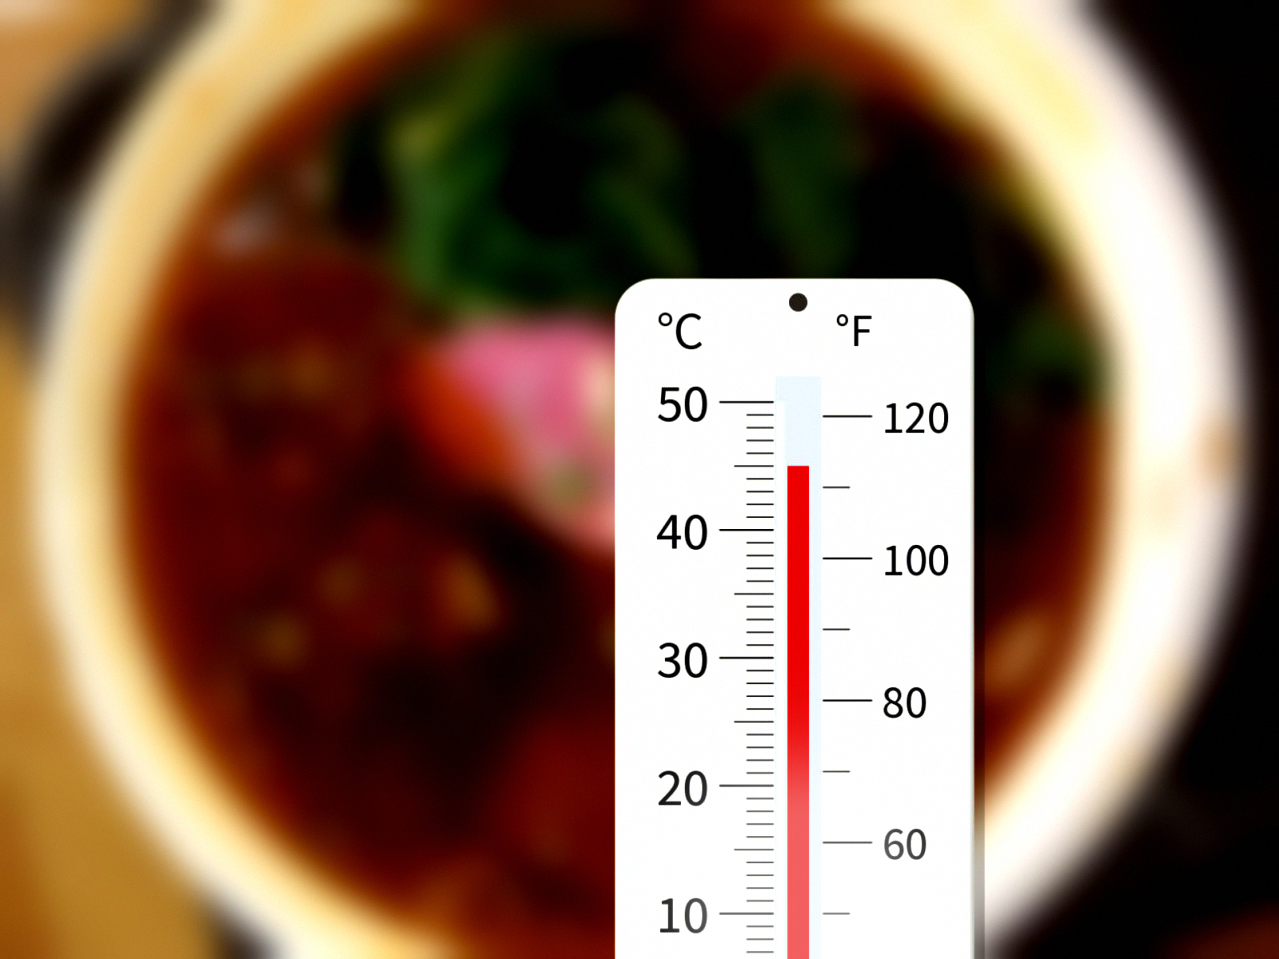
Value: 45°C
